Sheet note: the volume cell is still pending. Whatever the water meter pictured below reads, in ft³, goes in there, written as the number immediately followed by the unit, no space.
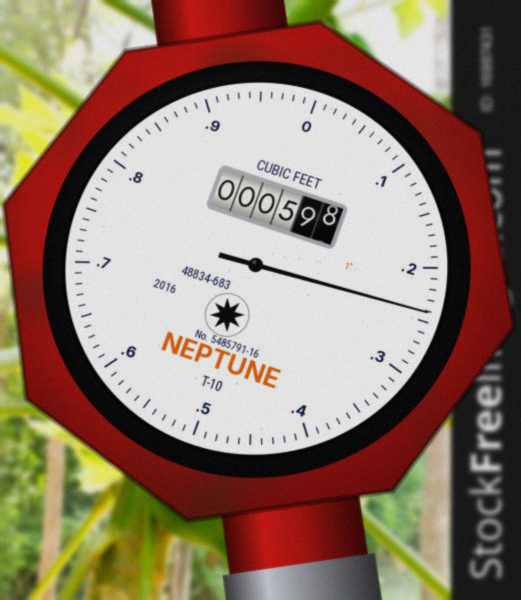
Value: 598.24ft³
